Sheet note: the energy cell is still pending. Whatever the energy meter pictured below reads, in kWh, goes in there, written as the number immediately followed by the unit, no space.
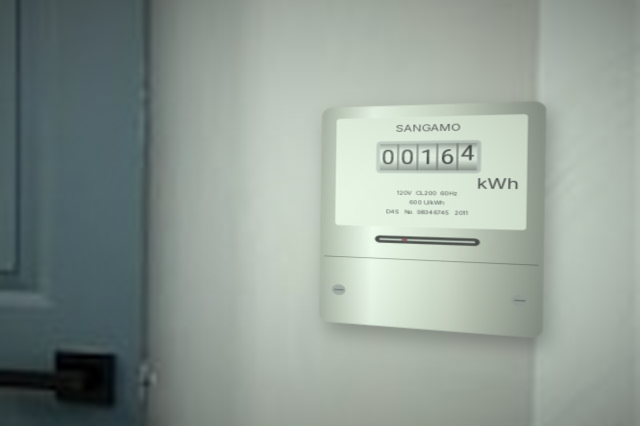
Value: 164kWh
